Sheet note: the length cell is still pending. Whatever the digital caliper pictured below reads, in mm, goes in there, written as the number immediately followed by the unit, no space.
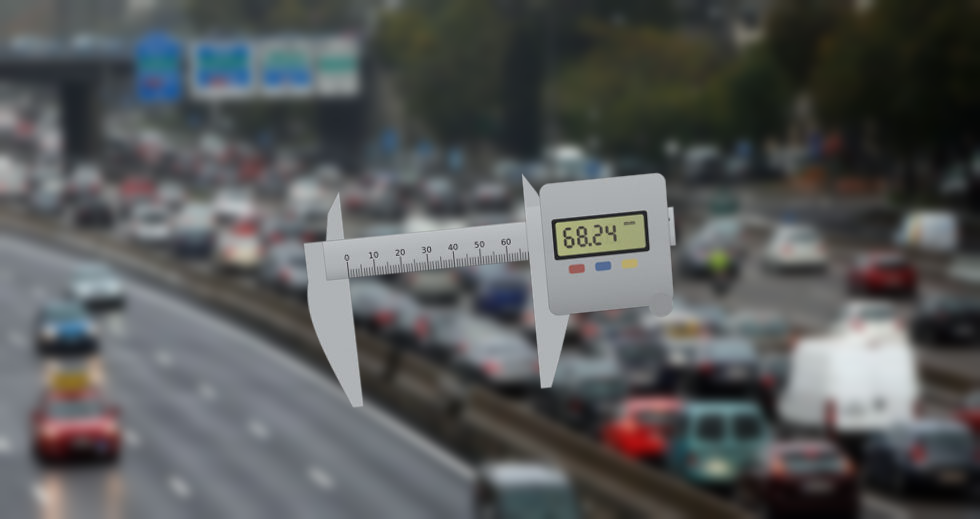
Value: 68.24mm
